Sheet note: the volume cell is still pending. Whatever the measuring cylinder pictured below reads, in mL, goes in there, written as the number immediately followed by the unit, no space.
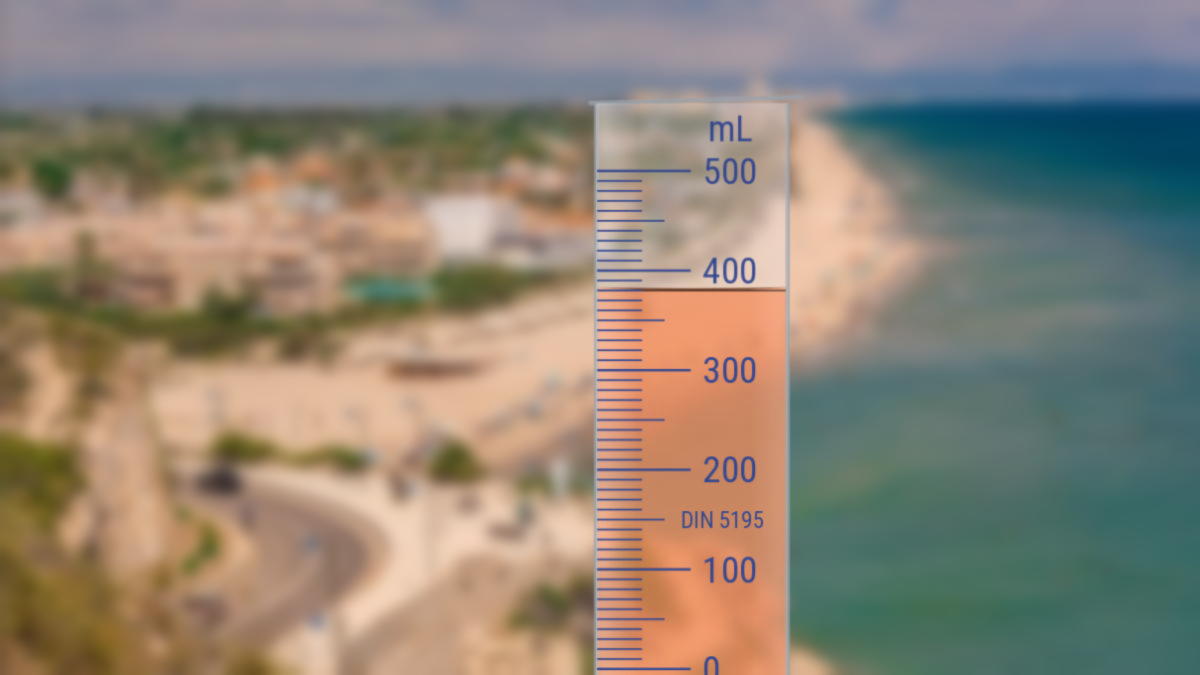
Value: 380mL
